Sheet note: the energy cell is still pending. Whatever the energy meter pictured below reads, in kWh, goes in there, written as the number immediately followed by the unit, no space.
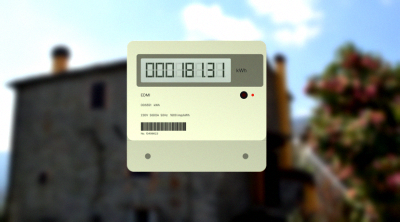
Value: 181.31kWh
